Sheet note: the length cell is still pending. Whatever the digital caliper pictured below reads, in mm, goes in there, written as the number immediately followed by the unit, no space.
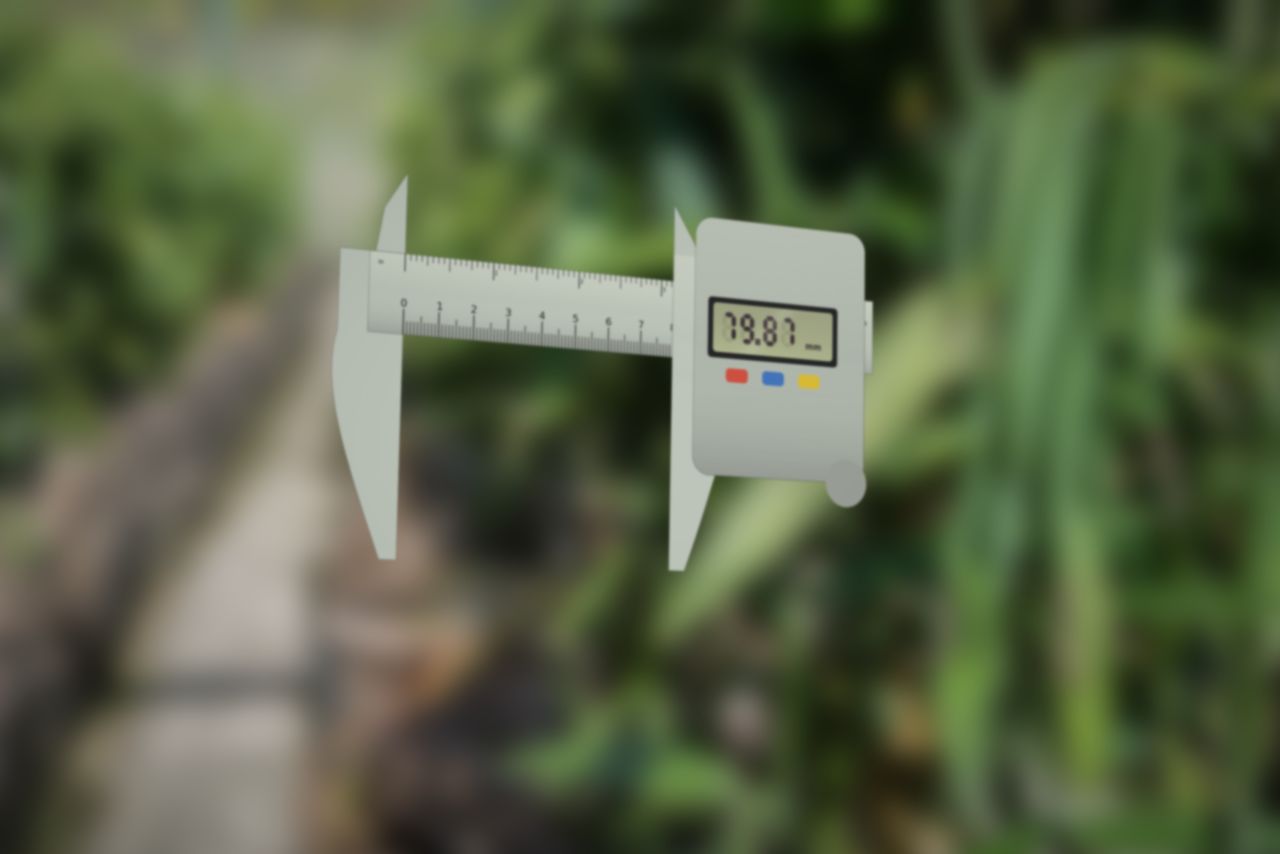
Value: 79.87mm
